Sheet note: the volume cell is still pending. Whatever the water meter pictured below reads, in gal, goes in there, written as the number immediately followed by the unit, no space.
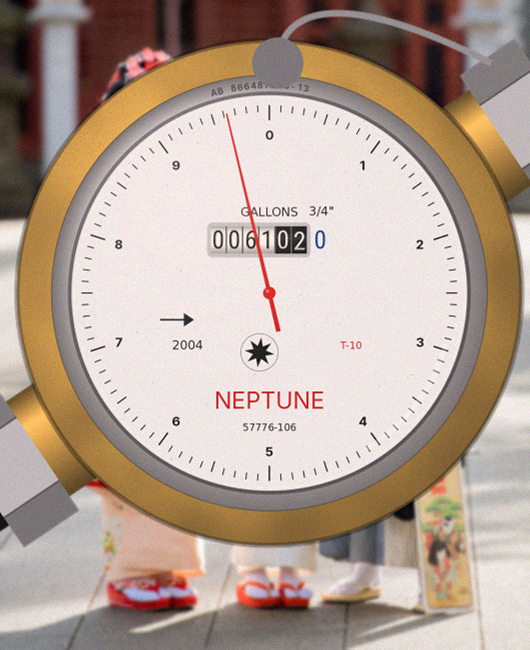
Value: 61019.6gal
